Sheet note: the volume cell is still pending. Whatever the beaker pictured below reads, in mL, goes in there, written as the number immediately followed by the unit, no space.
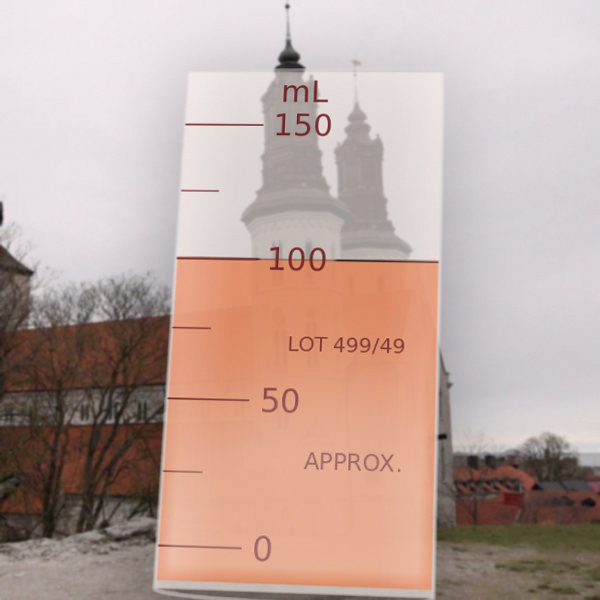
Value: 100mL
